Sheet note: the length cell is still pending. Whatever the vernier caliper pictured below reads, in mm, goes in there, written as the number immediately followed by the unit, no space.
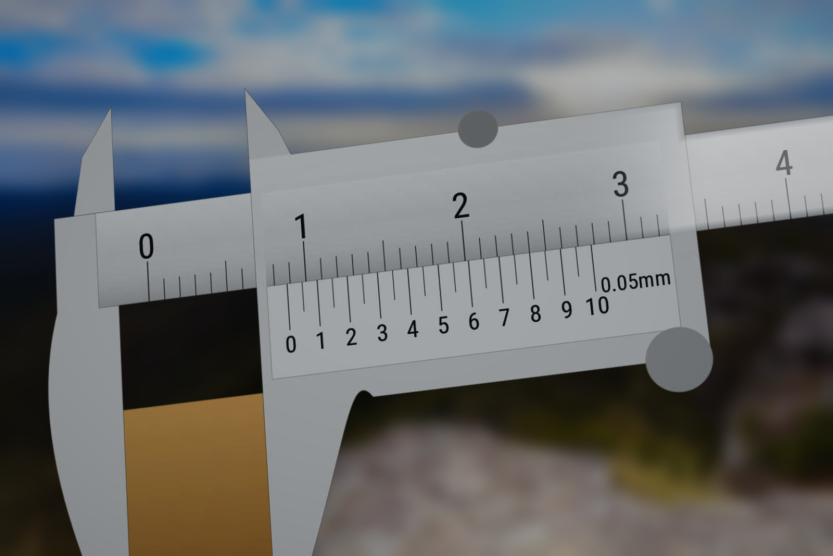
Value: 8.8mm
